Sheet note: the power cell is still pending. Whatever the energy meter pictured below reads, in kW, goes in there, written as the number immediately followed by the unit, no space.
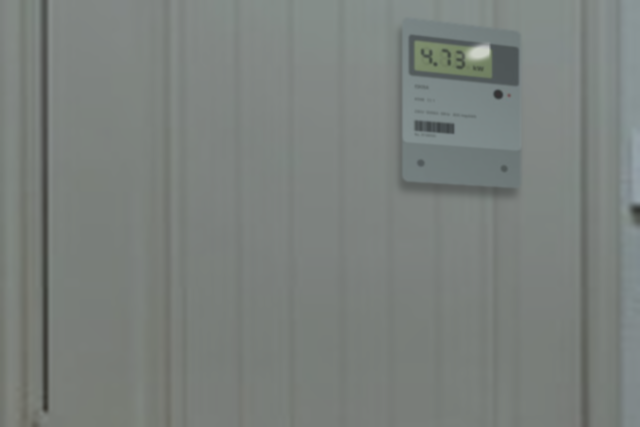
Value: 4.73kW
